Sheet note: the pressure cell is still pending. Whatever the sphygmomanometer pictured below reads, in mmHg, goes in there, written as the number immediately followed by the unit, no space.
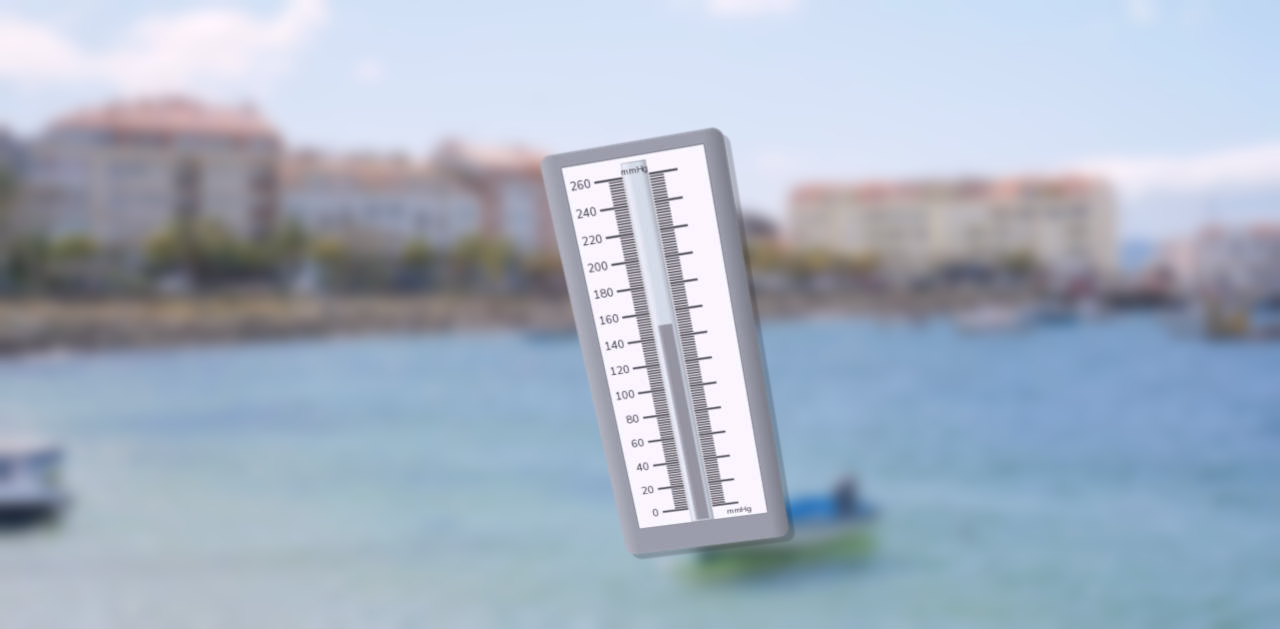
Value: 150mmHg
